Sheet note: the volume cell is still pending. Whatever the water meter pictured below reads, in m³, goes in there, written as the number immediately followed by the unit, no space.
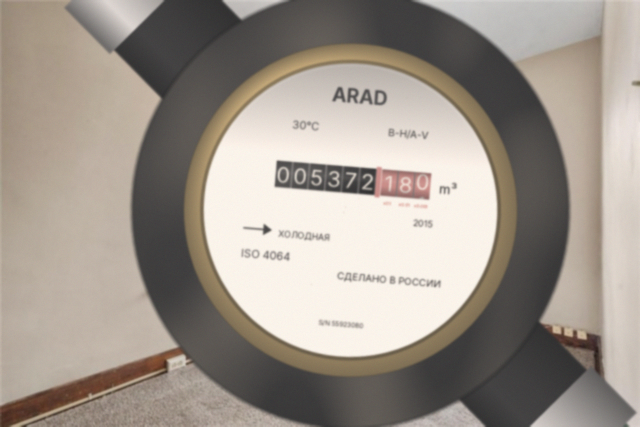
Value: 5372.180m³
